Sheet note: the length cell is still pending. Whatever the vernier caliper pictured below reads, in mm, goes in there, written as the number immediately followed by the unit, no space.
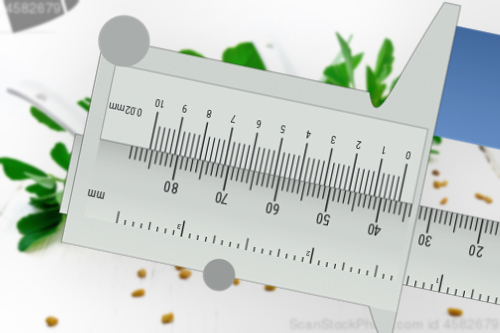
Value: 36.5mm
